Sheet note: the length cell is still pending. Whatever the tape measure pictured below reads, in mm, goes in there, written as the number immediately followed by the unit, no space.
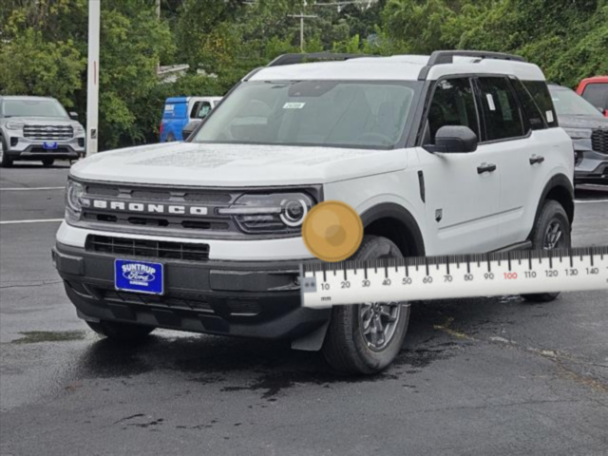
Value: 30mm
